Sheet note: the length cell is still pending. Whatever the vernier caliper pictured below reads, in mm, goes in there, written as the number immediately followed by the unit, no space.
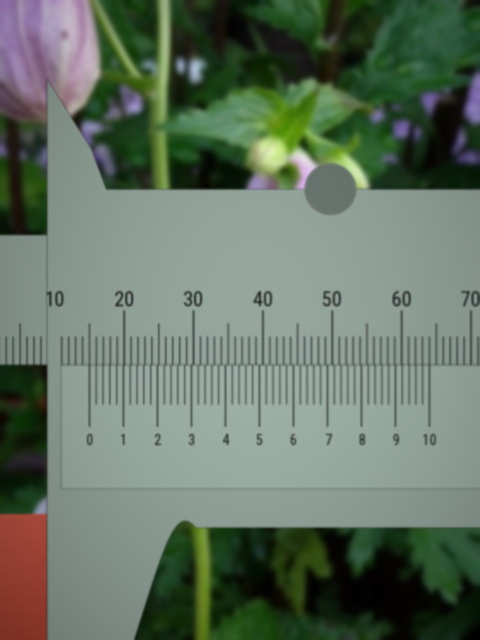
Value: 15.0mm
